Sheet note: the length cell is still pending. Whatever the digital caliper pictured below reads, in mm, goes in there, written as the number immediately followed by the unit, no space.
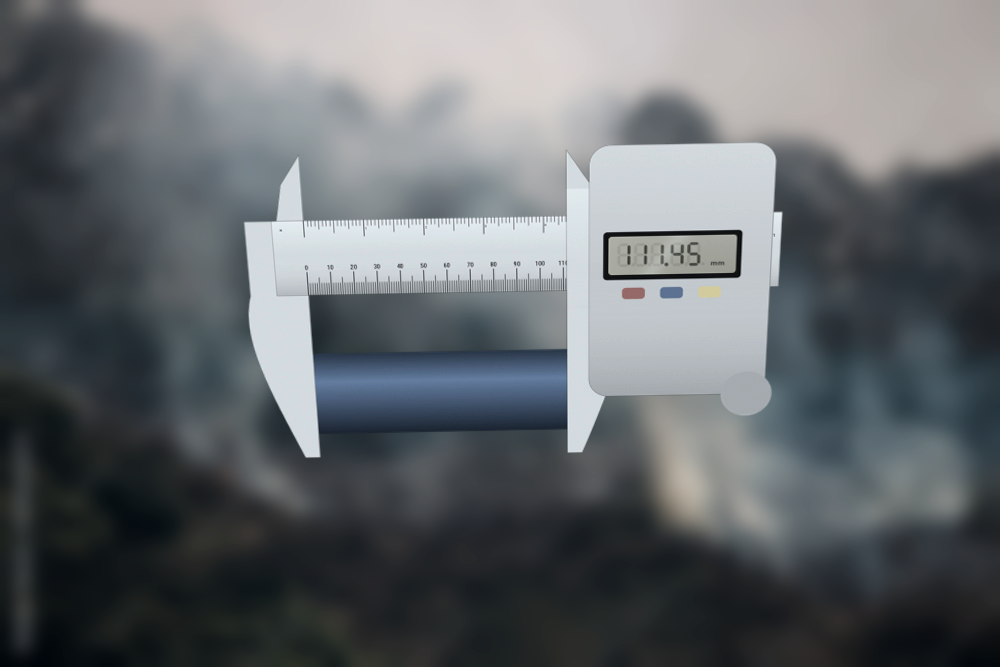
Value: 111.45mm
